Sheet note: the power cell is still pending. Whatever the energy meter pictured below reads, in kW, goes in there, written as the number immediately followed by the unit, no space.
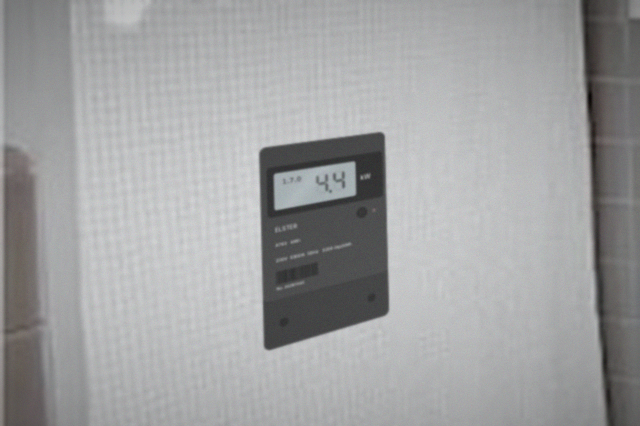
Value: 4.4kW
